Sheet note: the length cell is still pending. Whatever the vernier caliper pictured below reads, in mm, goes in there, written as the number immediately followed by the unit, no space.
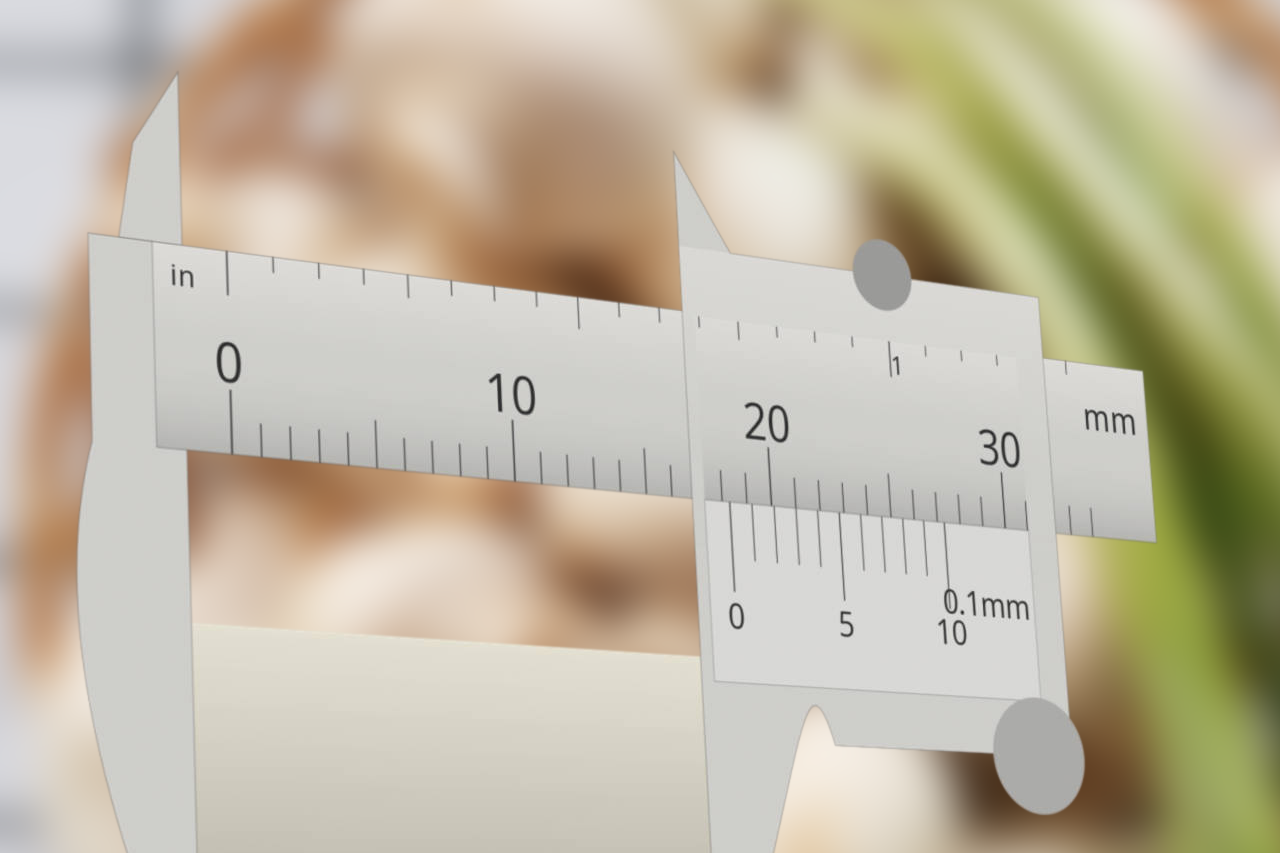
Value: 18.3mm
